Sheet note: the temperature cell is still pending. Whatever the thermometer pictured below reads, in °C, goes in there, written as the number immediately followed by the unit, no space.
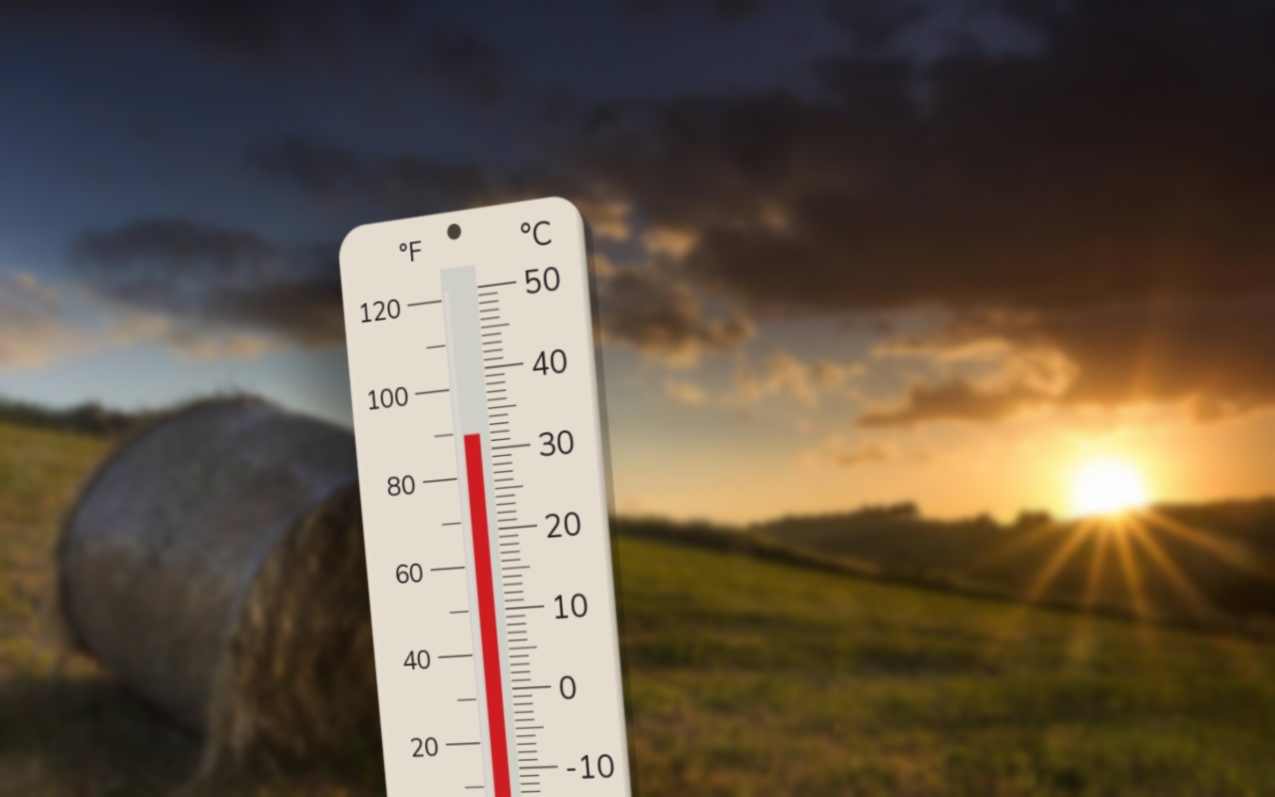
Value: 32°C
